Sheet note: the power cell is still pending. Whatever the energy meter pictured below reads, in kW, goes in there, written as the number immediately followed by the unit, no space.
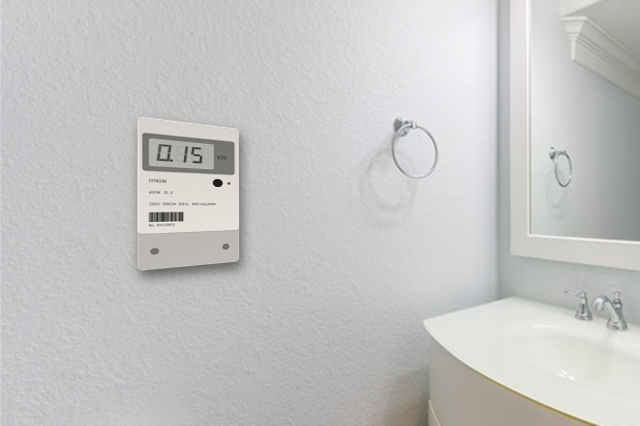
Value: 0.15kW
